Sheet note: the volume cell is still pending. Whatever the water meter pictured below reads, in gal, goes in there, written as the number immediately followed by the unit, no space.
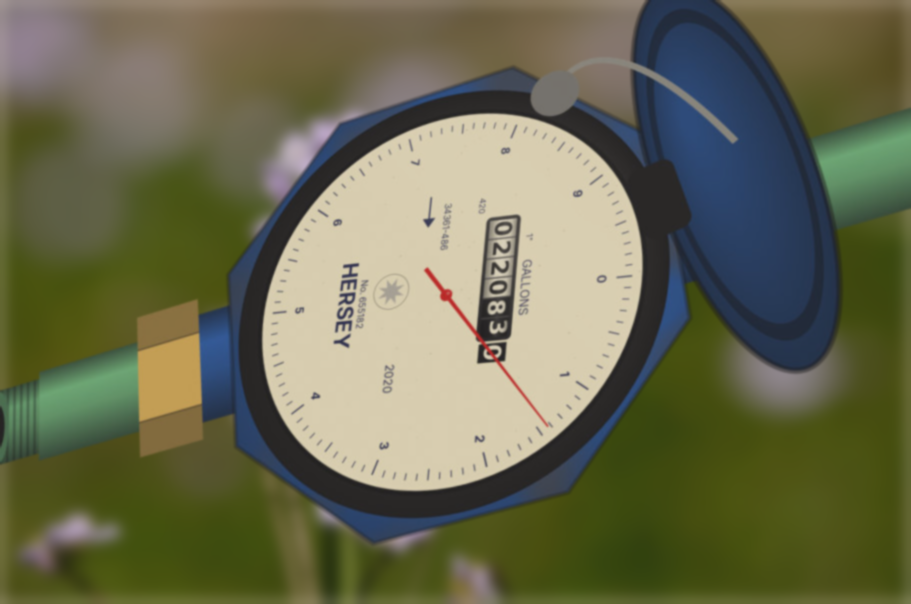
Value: 220831.4gal
